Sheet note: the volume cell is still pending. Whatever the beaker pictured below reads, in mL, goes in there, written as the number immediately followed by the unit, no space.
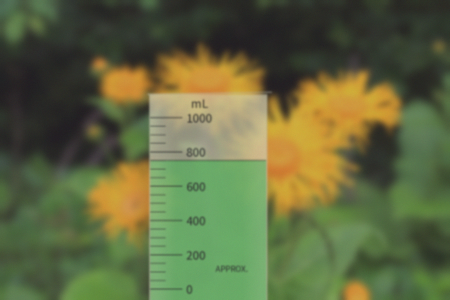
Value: 750mL
